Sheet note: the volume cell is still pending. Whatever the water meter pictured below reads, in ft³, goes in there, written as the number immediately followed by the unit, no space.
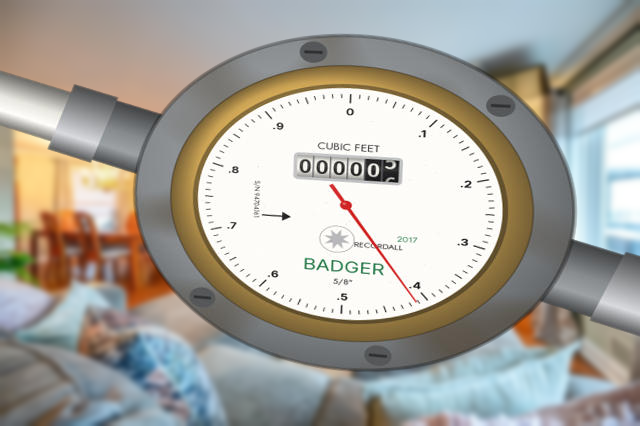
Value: 5.41ft³
